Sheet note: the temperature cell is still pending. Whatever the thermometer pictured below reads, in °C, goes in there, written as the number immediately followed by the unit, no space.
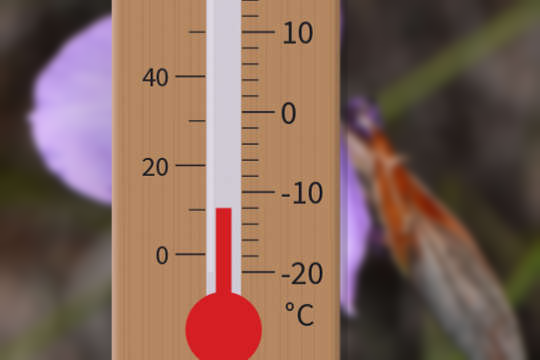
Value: -12°C
